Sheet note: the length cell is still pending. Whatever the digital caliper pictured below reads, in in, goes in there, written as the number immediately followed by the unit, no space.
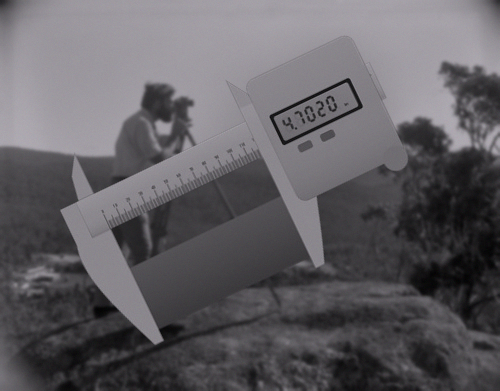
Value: 4.7020in
